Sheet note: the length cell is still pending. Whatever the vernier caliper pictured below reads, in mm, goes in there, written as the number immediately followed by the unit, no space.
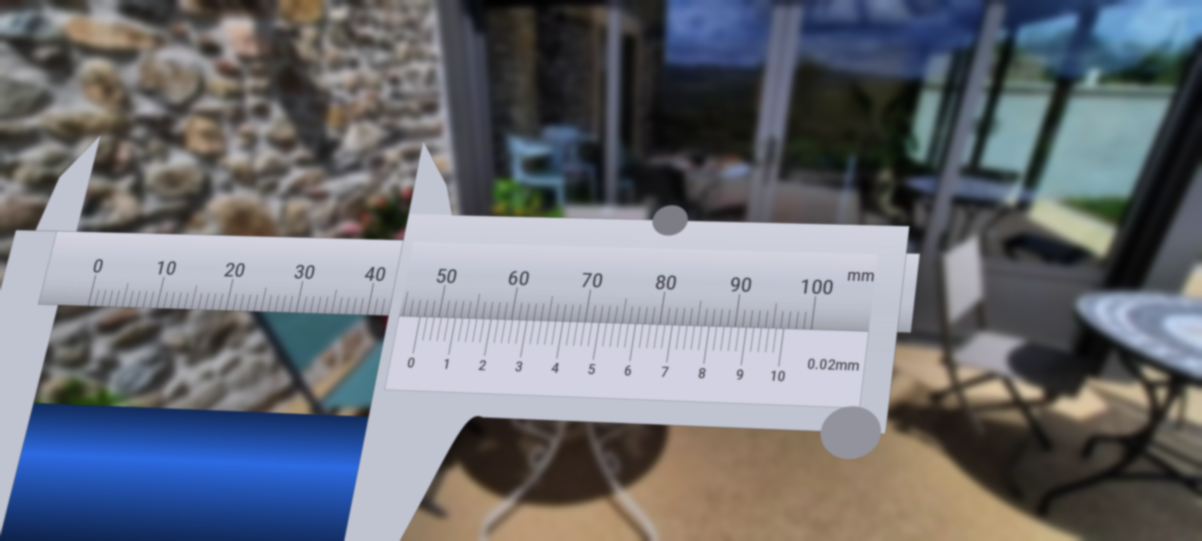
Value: 47.4mm
